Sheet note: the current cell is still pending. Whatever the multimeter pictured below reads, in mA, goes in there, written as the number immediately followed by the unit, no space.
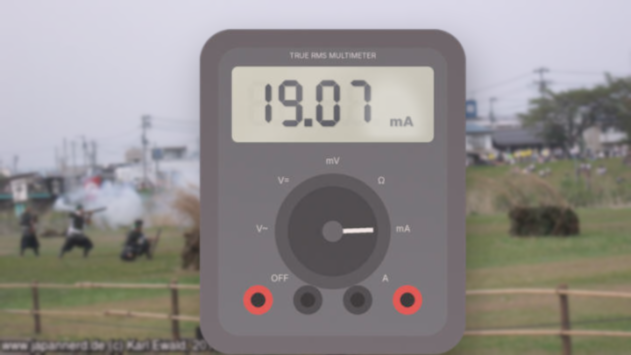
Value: 19.07mA
